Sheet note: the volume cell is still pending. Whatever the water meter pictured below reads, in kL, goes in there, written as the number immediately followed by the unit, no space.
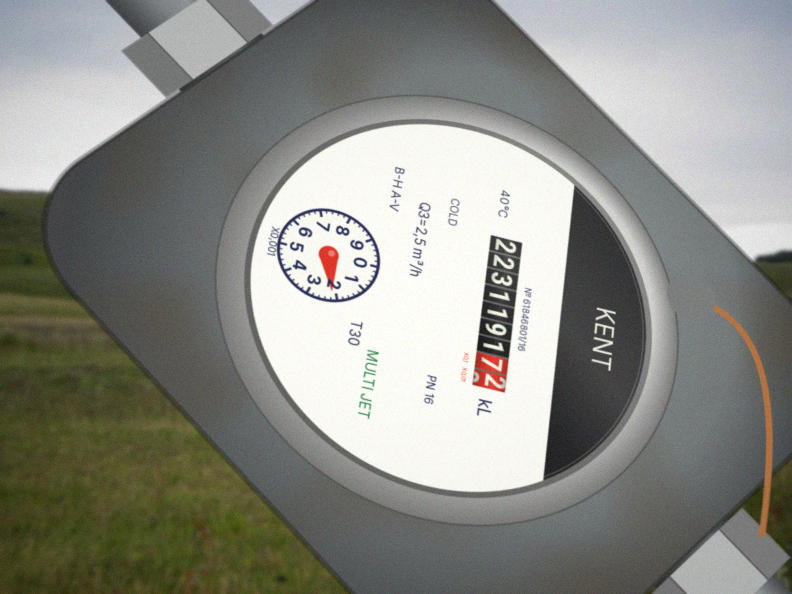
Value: 2231191.722kL
